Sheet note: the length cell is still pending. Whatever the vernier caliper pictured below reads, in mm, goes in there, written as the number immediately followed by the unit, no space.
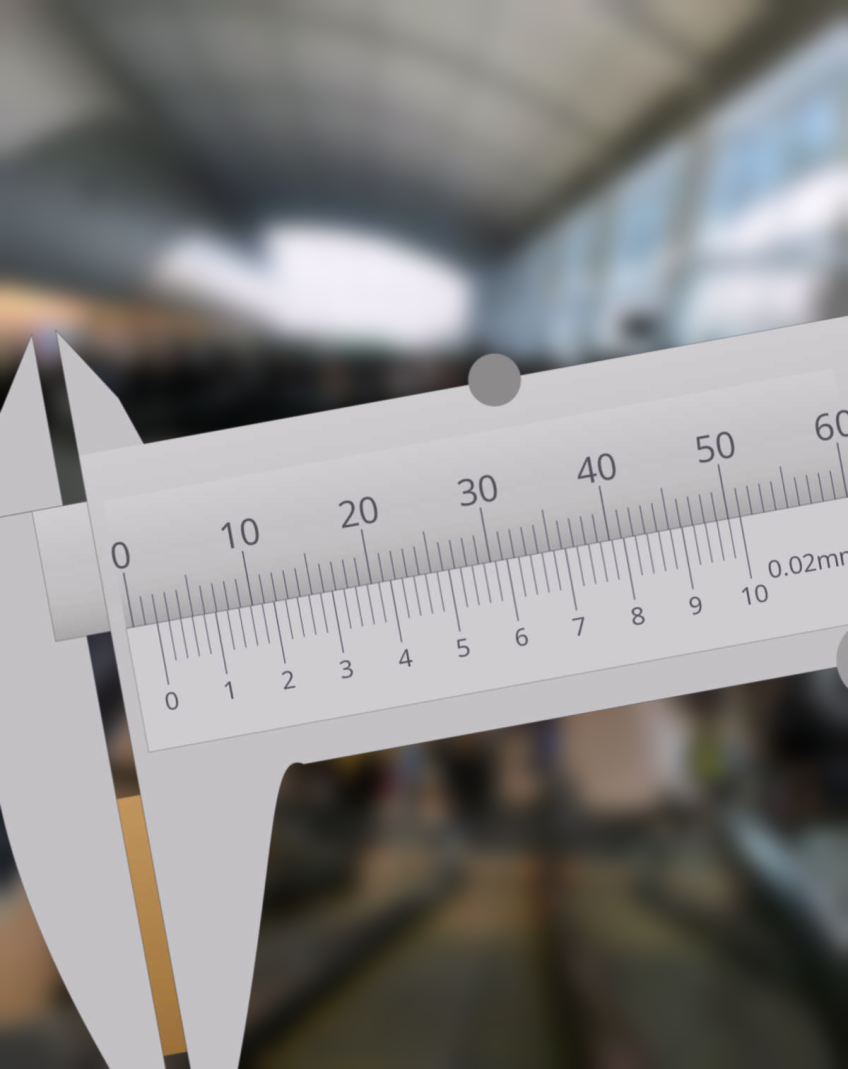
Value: 2.0mm
